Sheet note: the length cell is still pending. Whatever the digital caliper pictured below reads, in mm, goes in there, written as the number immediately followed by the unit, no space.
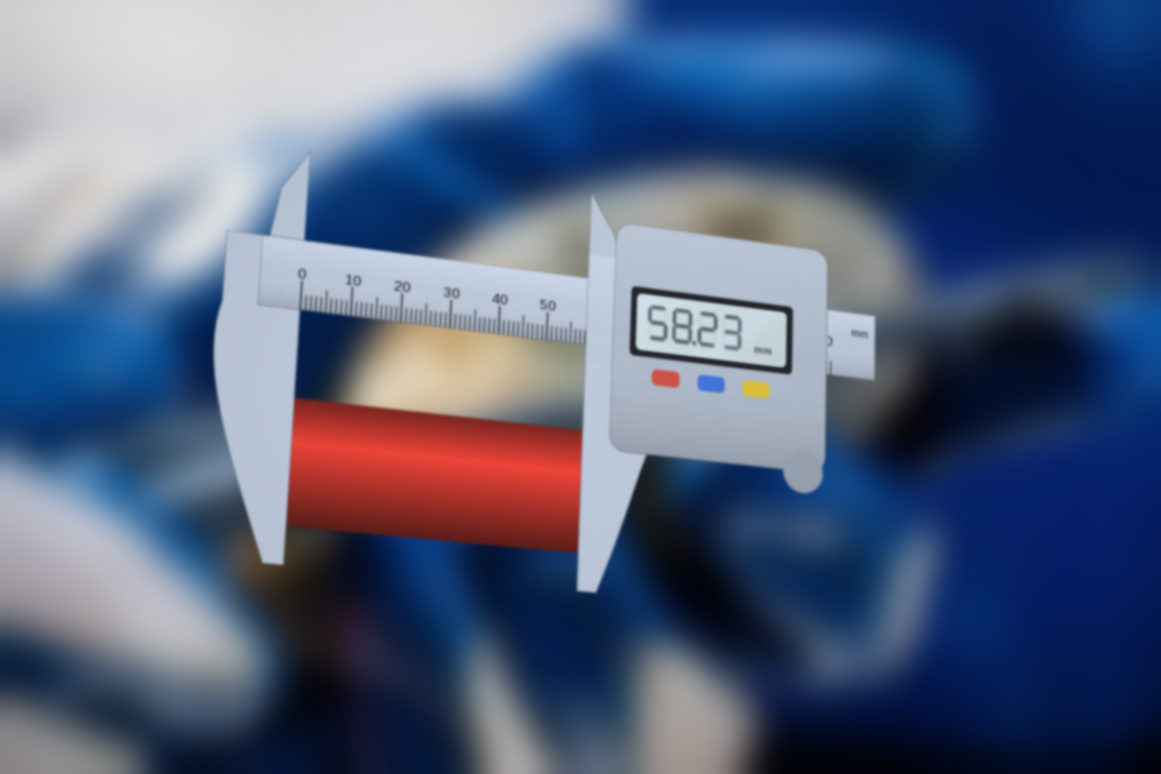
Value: 58.23mm
